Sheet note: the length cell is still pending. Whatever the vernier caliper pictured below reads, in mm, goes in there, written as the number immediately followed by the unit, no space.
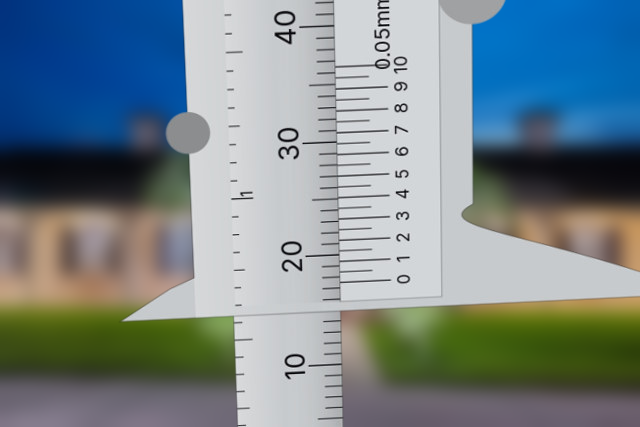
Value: 17.5mm
